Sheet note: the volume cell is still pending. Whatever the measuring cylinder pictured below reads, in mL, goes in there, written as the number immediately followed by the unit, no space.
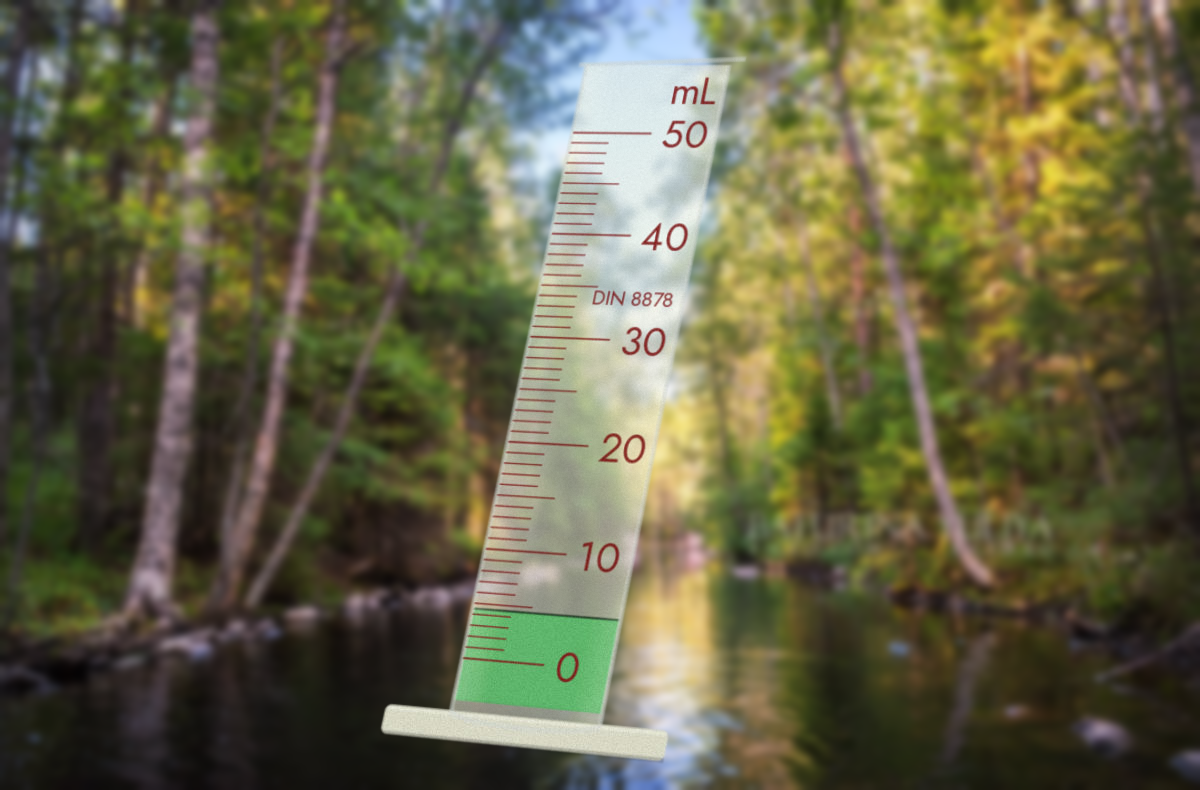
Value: 4.5mL
